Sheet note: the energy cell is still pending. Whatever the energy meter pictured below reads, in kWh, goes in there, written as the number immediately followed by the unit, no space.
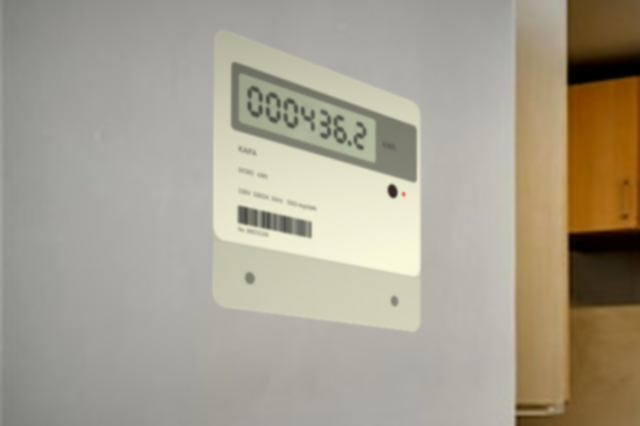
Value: 436.2kWh
